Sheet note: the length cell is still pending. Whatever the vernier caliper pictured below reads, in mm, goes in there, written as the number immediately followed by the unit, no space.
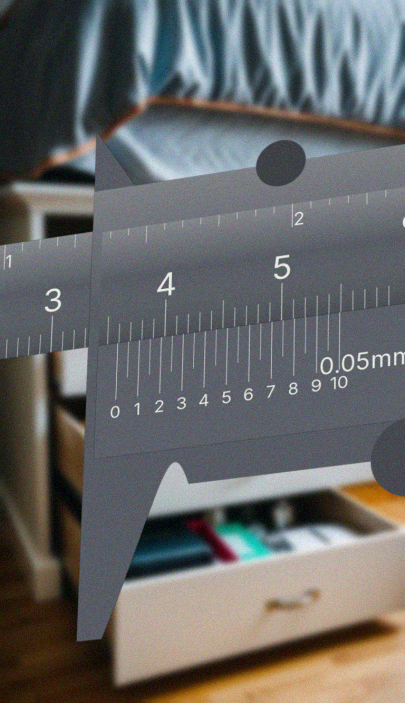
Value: 35.9mm
